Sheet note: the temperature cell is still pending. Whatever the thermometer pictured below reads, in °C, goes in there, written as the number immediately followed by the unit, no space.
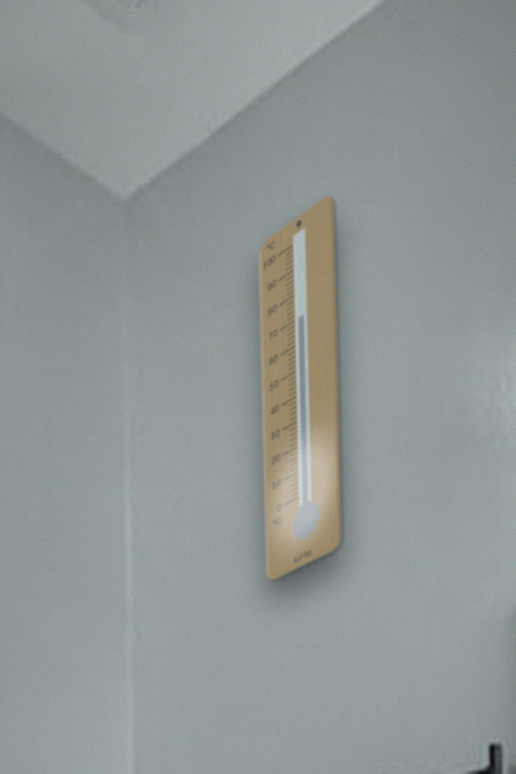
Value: 70°C
